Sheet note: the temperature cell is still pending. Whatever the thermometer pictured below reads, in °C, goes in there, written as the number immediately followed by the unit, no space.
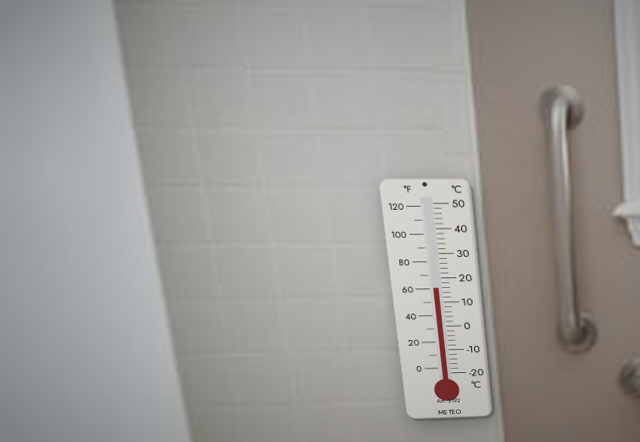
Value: 16°C
